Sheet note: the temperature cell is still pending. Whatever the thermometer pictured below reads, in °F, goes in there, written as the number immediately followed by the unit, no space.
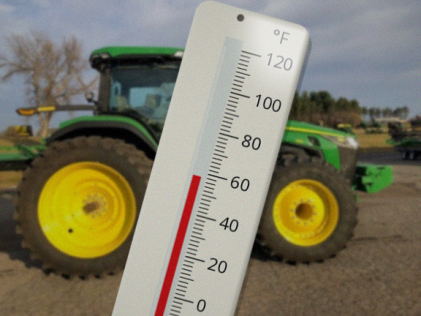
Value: 58°F
